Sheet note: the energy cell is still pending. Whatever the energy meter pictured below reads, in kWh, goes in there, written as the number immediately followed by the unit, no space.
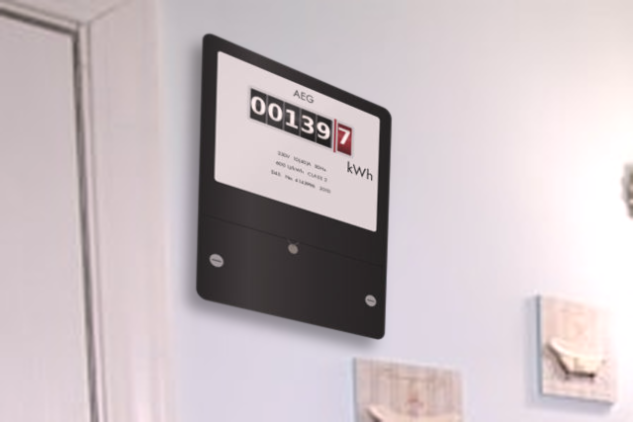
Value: 139.7kWh
